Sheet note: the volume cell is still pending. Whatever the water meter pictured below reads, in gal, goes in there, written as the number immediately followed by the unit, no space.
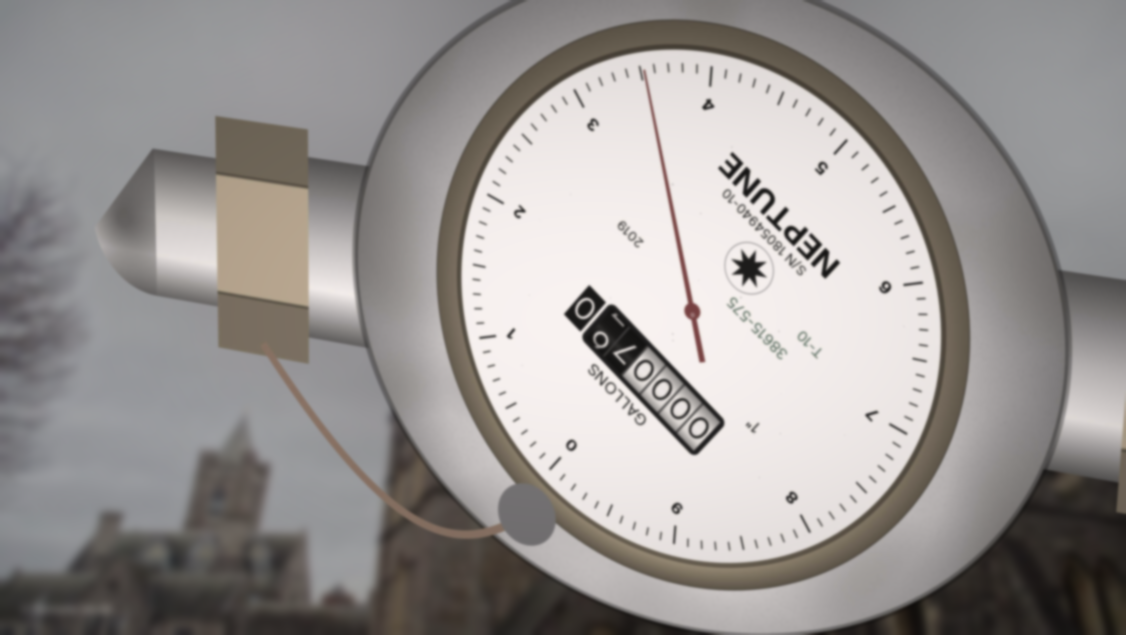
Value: 763.5gal
